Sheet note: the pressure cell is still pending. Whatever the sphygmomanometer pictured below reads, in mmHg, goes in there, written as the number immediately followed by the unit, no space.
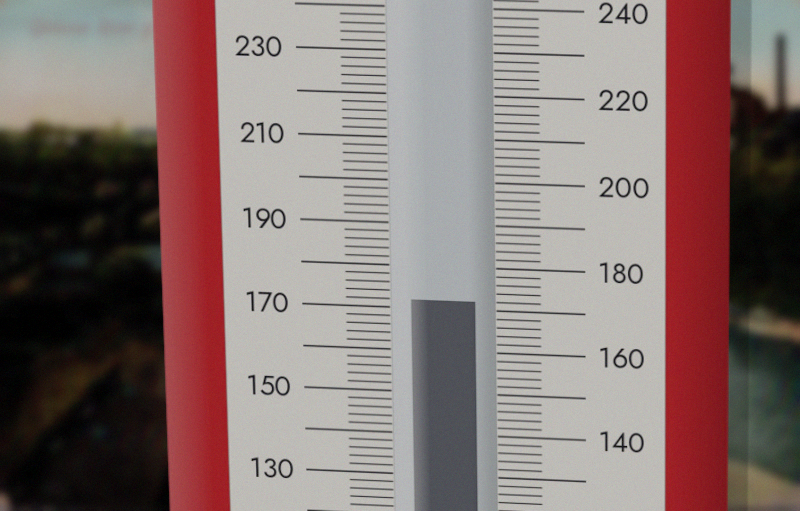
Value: 172mmHg
